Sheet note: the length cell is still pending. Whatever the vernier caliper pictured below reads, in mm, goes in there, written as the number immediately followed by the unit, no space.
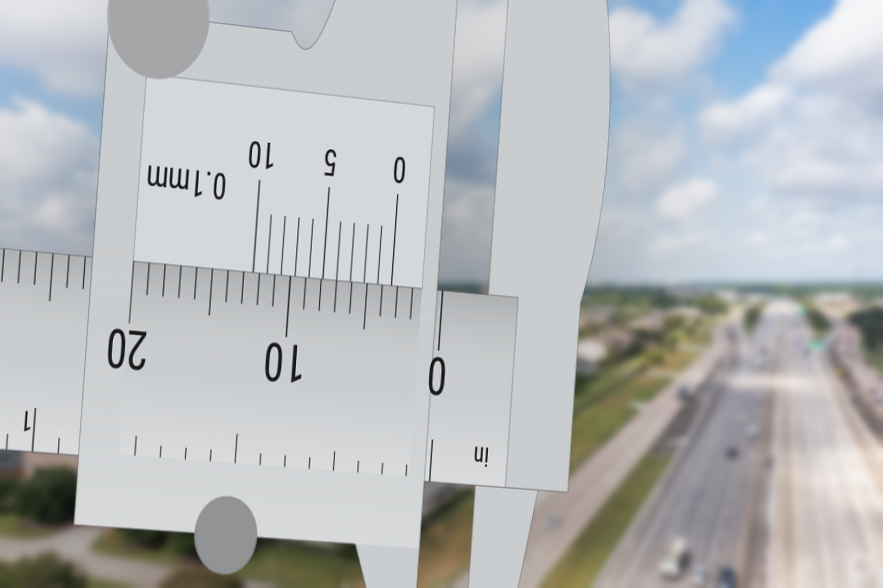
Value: 3.4mm
